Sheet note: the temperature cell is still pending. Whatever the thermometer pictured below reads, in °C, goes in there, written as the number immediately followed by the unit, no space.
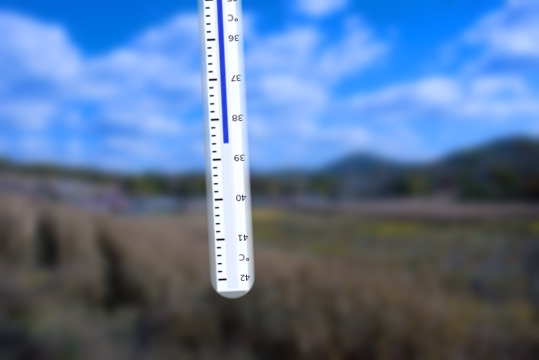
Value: 38.6°C
